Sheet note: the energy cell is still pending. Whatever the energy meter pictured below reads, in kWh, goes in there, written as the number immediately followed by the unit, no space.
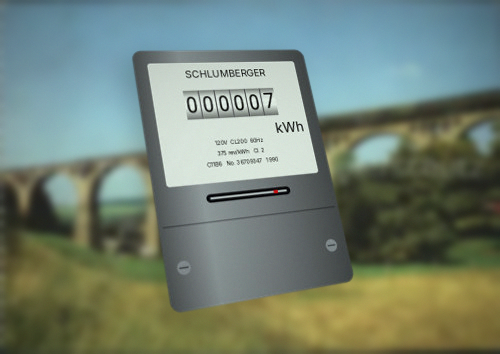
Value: 7kWh
